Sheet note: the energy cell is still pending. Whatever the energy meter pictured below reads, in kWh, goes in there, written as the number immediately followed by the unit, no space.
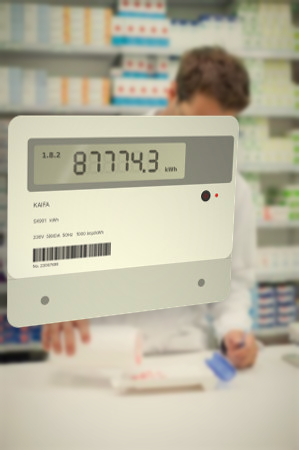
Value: 87774.3kWh
